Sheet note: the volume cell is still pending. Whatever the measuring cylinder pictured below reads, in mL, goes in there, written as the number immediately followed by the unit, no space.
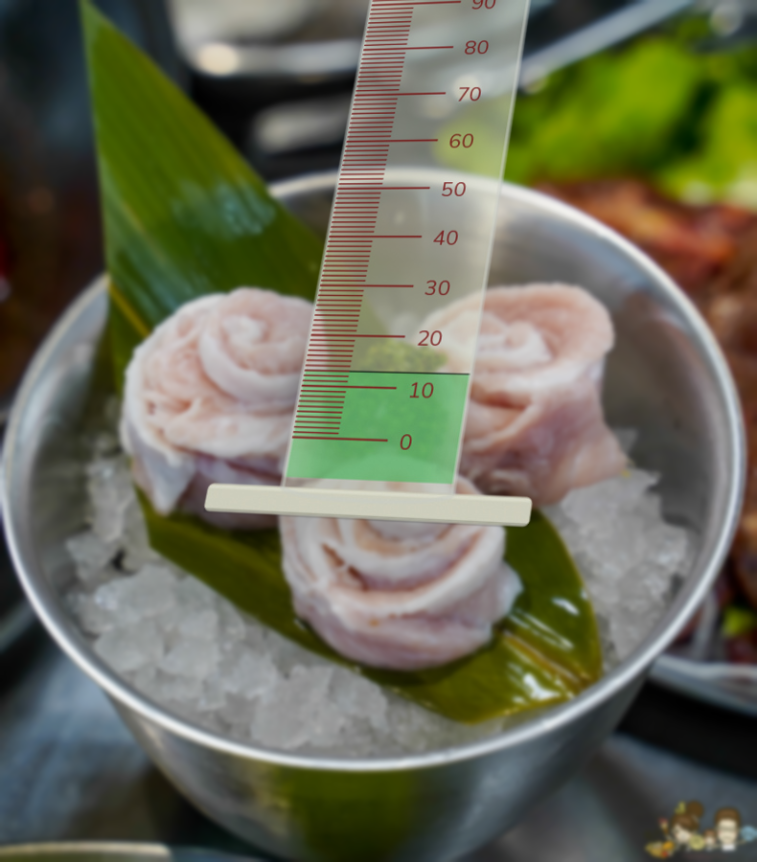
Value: 13mL
